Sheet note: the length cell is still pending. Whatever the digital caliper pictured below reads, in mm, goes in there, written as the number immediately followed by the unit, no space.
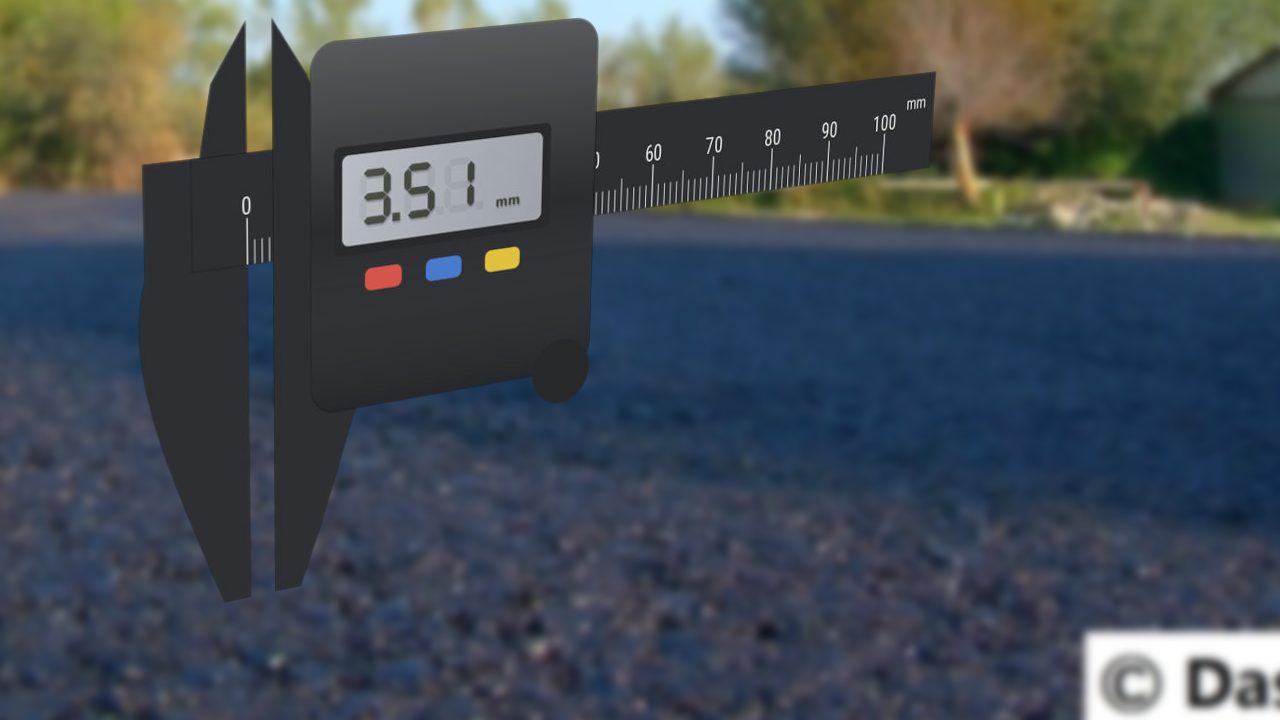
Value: 3.51mm
